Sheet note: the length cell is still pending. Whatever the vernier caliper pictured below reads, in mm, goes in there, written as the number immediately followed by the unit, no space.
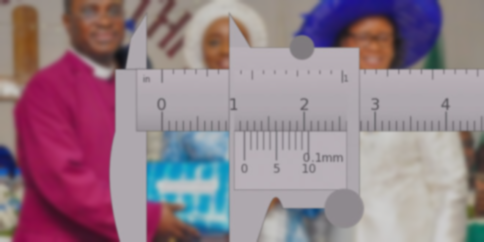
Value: 11.6mm
